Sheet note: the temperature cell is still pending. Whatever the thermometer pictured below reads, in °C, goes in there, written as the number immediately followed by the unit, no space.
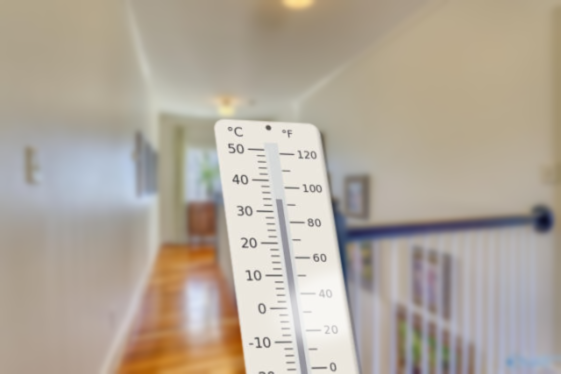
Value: 34°C
